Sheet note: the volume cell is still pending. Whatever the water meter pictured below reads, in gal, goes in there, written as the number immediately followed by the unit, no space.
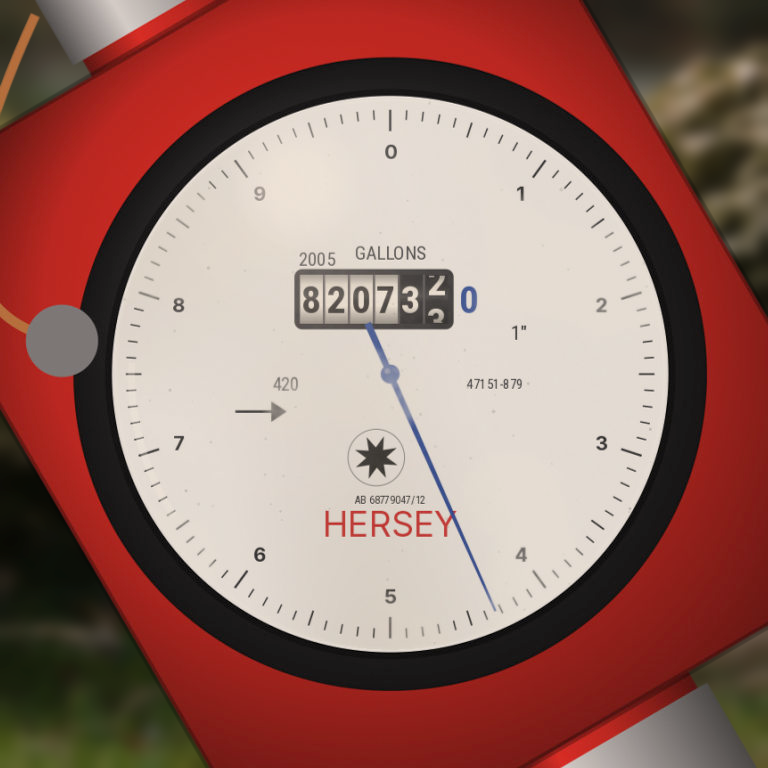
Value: 8207324.3gal
